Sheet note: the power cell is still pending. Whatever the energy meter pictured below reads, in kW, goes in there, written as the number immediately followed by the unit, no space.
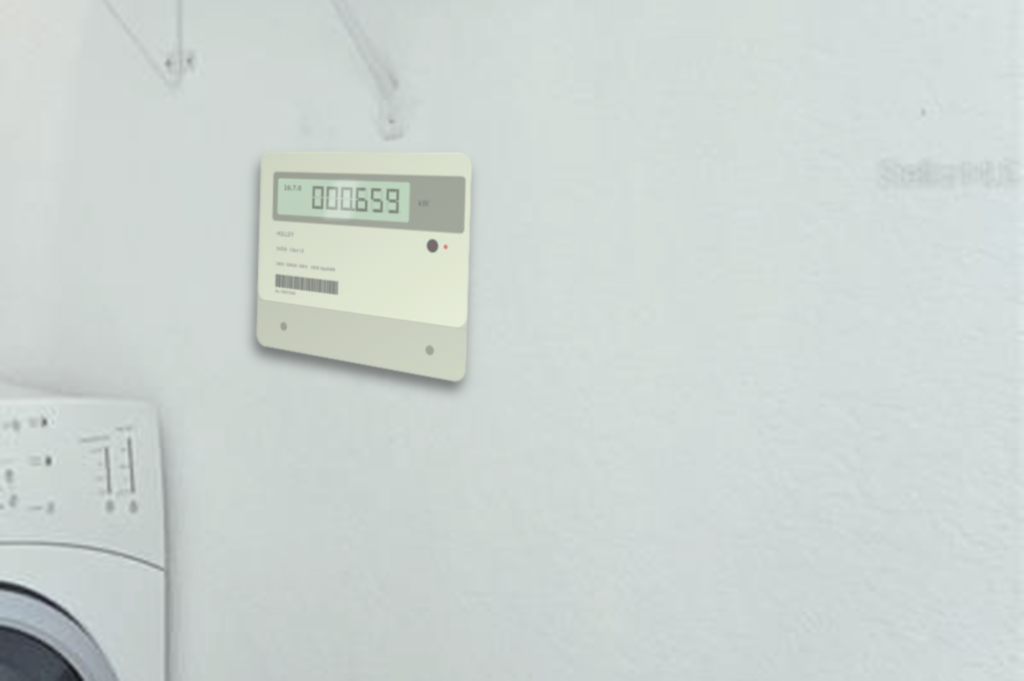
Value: 0.659kW
